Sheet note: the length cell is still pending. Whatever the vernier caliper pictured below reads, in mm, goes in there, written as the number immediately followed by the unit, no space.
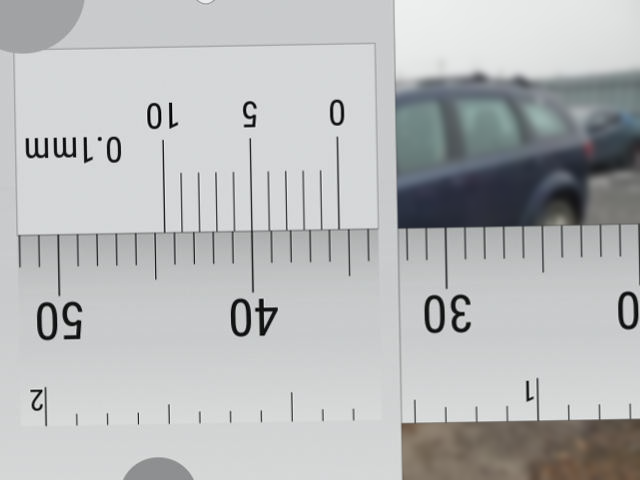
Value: 35.5mm
